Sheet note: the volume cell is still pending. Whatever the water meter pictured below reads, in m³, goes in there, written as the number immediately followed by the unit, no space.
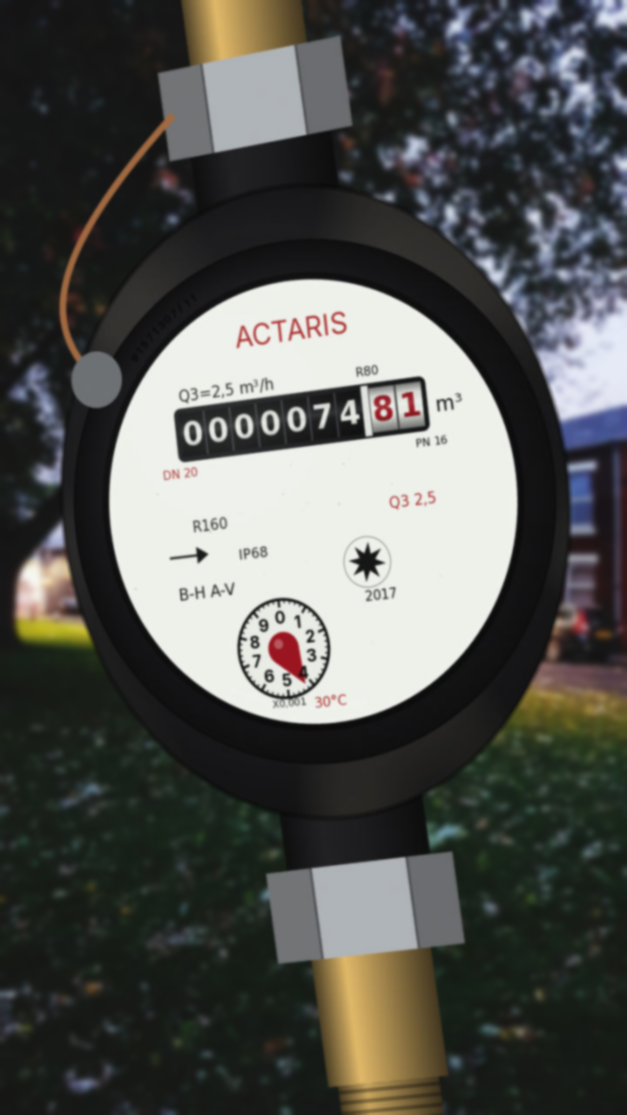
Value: 74.814m³
